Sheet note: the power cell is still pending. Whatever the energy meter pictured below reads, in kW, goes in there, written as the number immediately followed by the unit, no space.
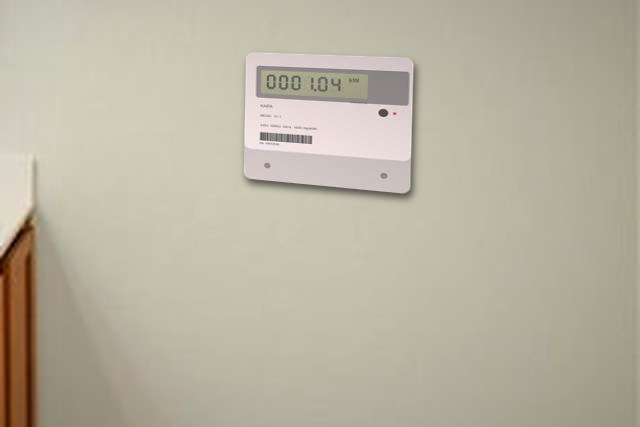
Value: 1.04kW
